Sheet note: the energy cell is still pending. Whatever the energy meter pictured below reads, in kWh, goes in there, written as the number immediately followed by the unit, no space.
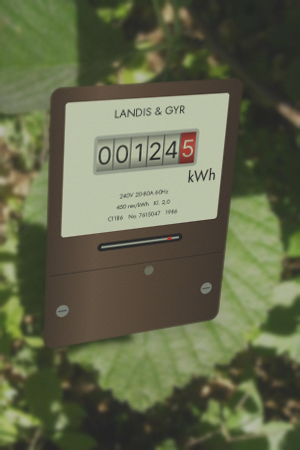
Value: 124.5kWh
